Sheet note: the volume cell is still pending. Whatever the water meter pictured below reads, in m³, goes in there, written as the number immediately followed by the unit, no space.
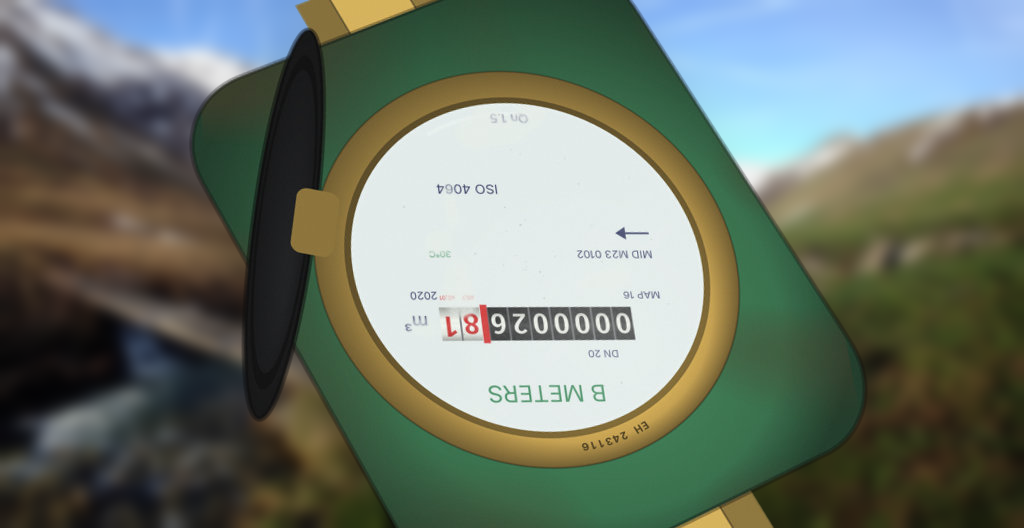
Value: 26.81m³
